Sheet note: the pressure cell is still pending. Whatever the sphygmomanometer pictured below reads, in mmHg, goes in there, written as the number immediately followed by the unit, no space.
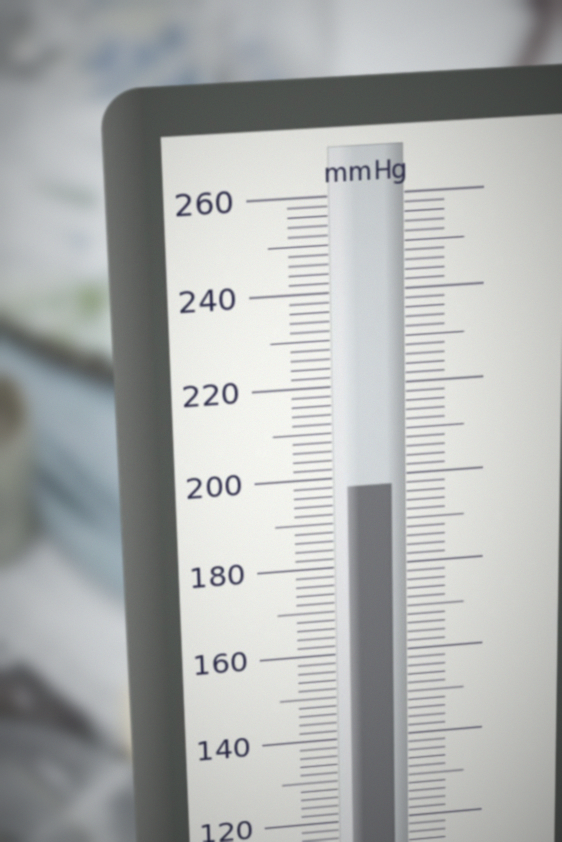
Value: 198mmHg
